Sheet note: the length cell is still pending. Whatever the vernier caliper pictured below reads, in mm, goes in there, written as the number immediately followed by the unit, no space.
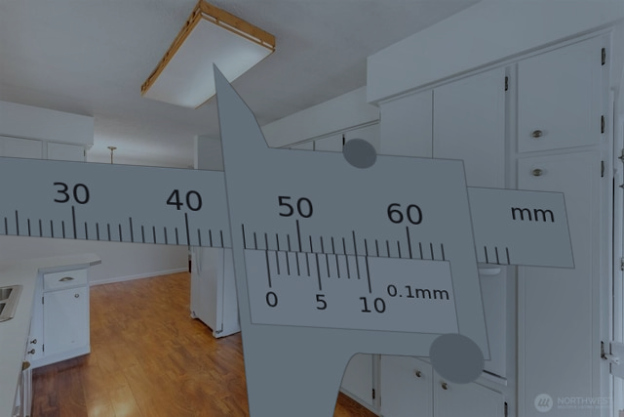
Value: 46.9mm
